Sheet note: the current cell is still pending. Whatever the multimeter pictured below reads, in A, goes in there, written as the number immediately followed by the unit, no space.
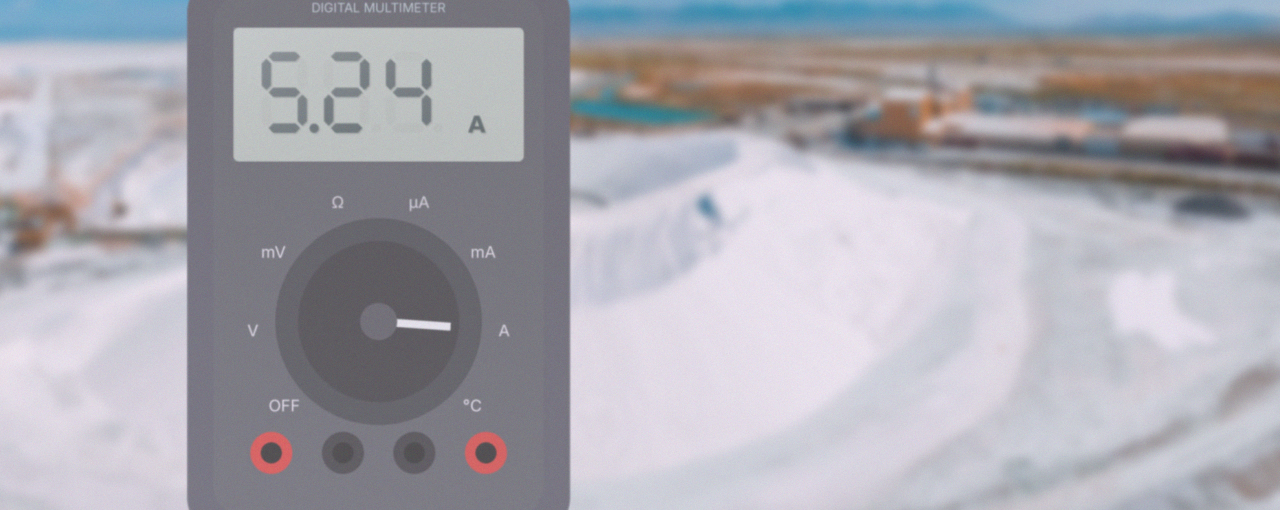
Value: 5.24A
